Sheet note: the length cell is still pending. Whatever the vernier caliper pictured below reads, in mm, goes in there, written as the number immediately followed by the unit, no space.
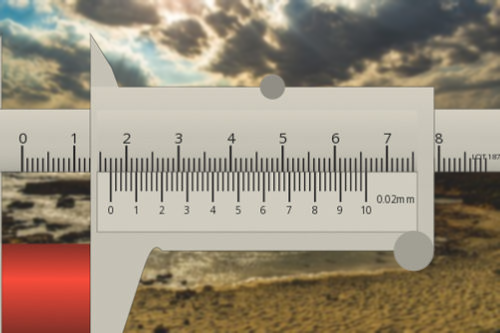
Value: 17.0mm
